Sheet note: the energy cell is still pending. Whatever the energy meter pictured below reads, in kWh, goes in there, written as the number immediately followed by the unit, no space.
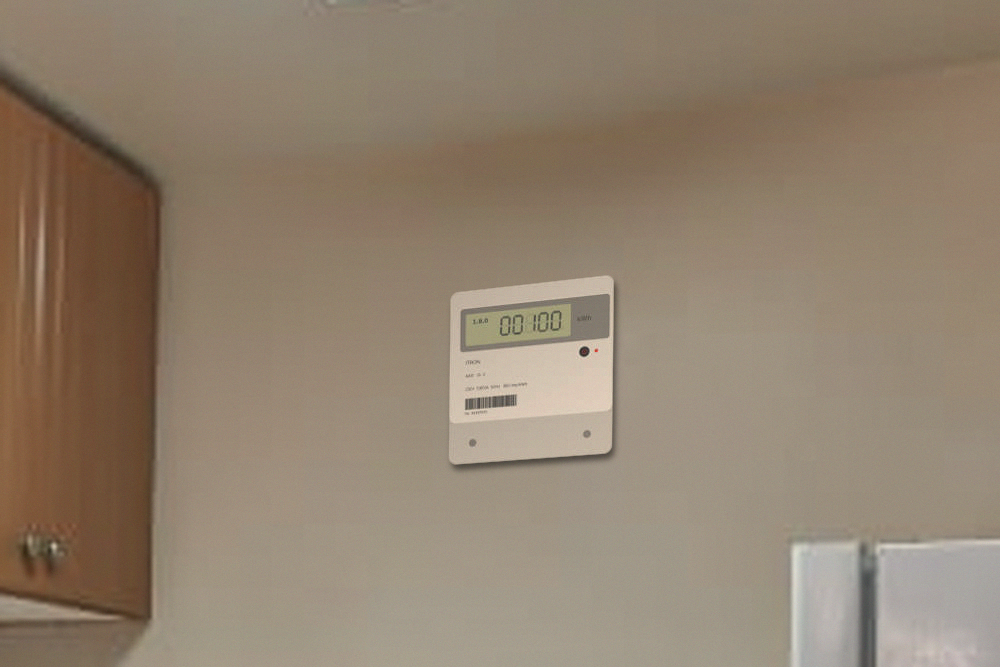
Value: 100kWh
